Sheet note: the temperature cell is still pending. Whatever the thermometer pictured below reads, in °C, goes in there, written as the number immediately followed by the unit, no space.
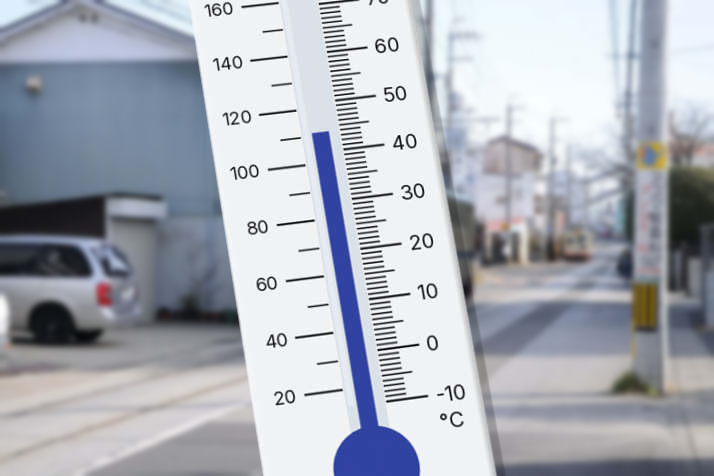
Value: 44°C
